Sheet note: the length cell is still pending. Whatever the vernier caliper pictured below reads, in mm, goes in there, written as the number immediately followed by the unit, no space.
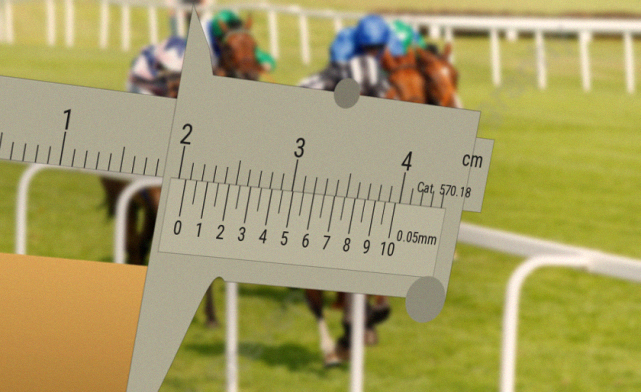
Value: 20.6mm
